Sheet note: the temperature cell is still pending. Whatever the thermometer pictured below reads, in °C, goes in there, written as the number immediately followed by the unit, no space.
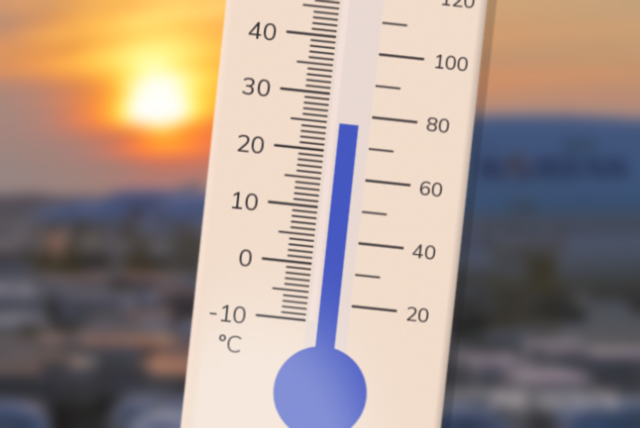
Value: 25°C
